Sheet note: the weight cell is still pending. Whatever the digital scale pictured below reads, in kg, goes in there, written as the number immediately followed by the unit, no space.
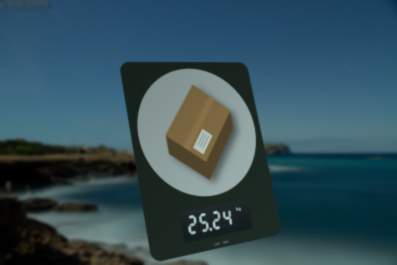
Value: 25.24kg
